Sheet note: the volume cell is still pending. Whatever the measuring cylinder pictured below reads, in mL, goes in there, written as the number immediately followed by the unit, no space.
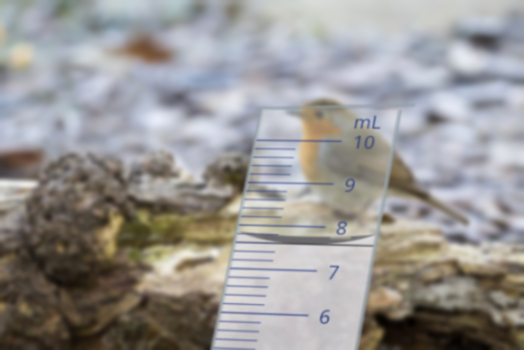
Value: 7.6mL
